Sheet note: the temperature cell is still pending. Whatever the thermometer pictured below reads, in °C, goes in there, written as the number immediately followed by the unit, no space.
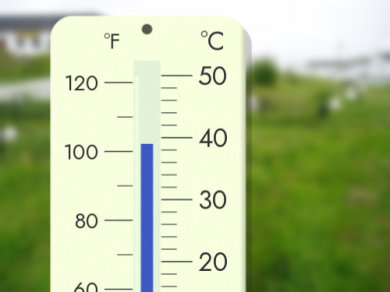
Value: 39°C
